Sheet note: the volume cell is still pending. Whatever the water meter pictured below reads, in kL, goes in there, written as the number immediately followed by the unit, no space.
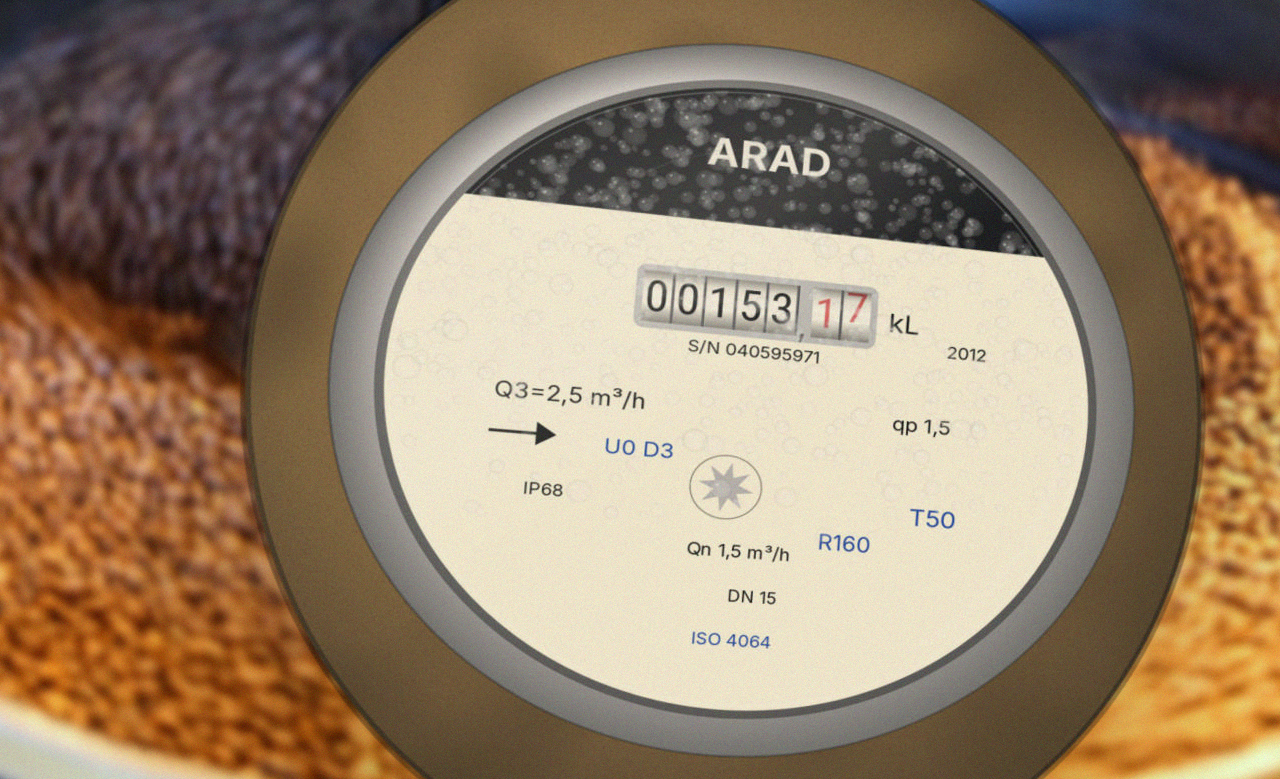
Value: 153.17kL
